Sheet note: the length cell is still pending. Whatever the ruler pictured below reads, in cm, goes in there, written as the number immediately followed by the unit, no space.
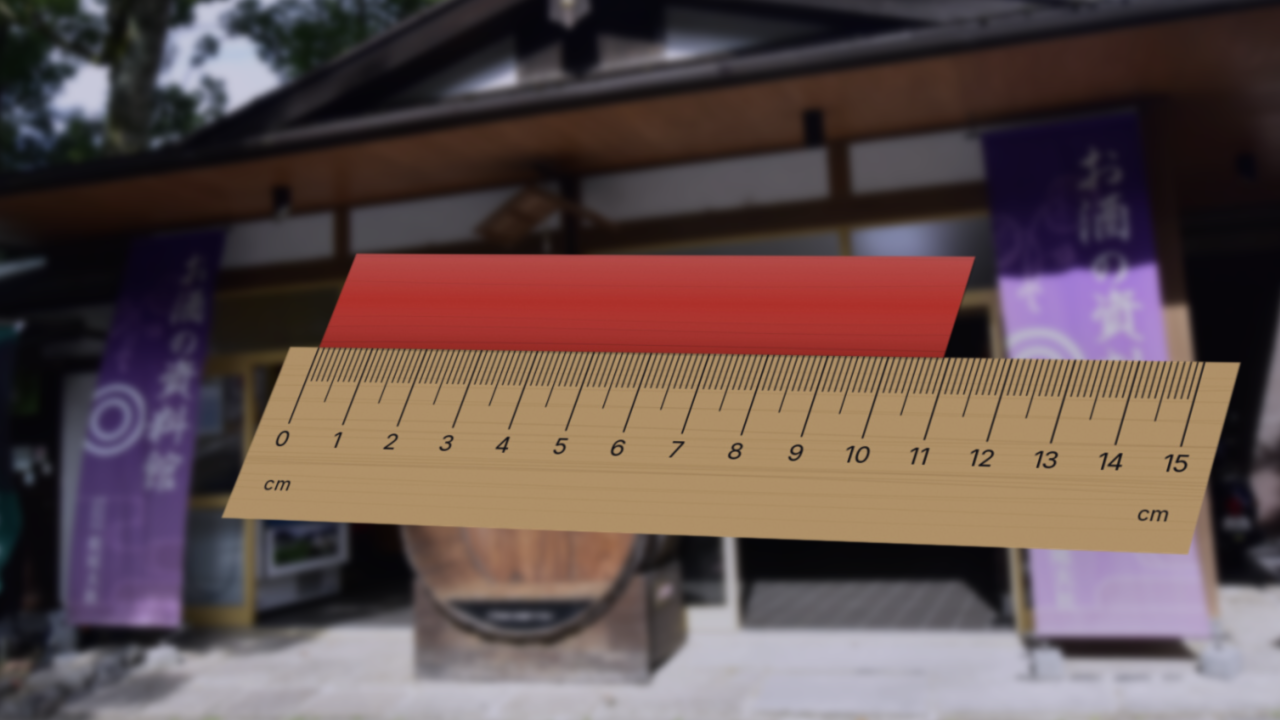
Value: 10.9cm
